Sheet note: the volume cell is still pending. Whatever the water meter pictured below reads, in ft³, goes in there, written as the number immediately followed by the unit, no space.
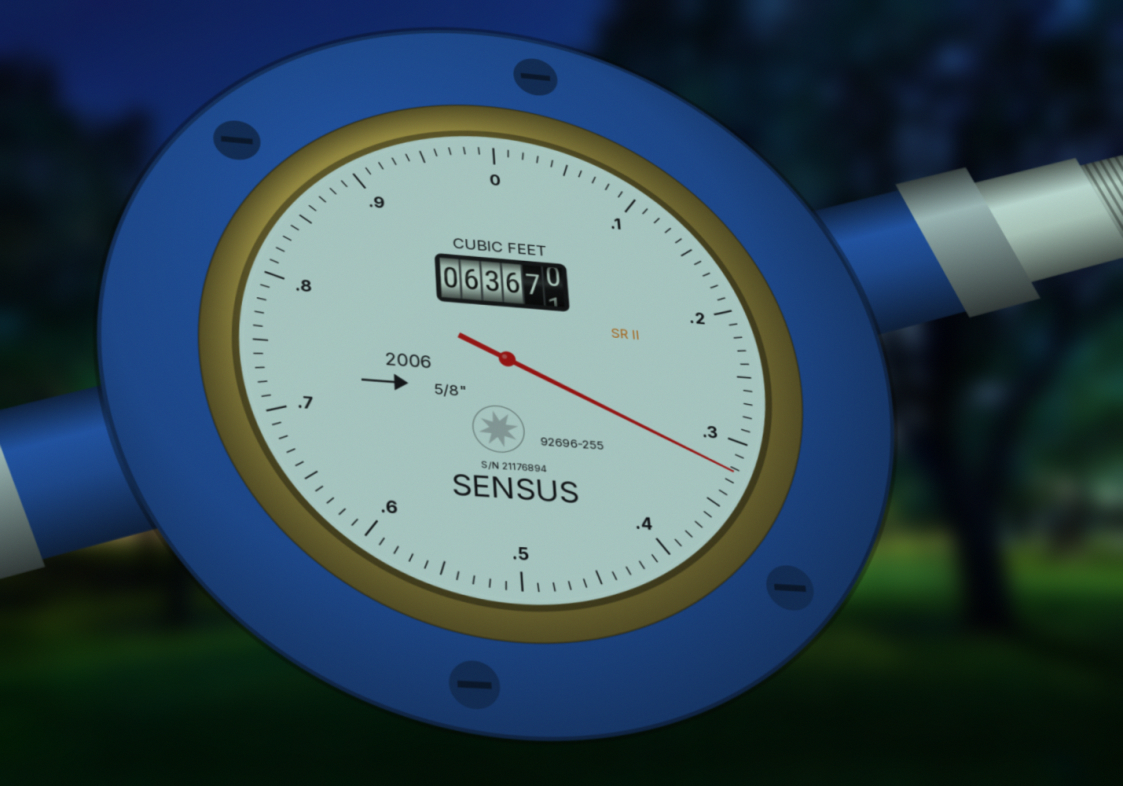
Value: 63670.32ft³
